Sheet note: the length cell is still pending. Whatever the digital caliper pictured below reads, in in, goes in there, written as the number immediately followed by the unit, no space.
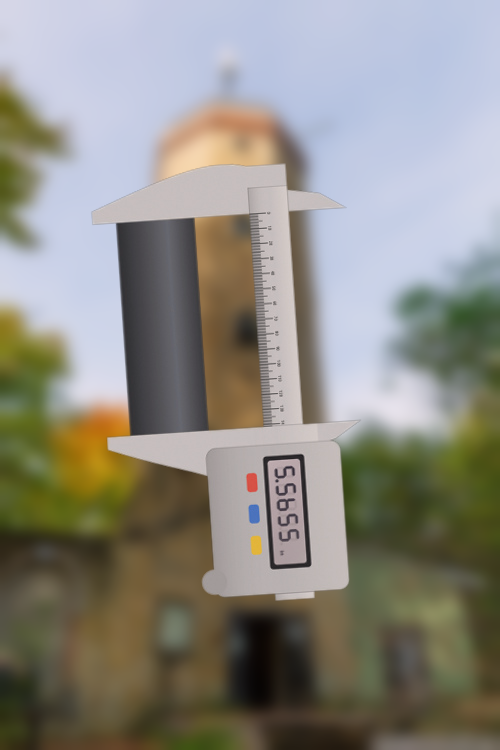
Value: 5.5655in
